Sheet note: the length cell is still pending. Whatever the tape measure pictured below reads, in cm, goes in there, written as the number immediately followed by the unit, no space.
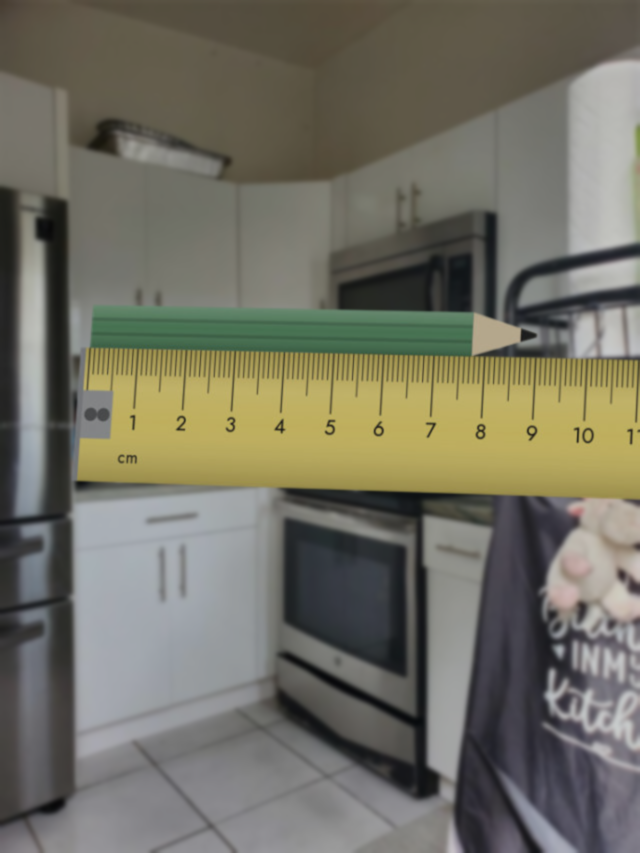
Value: 9cm
